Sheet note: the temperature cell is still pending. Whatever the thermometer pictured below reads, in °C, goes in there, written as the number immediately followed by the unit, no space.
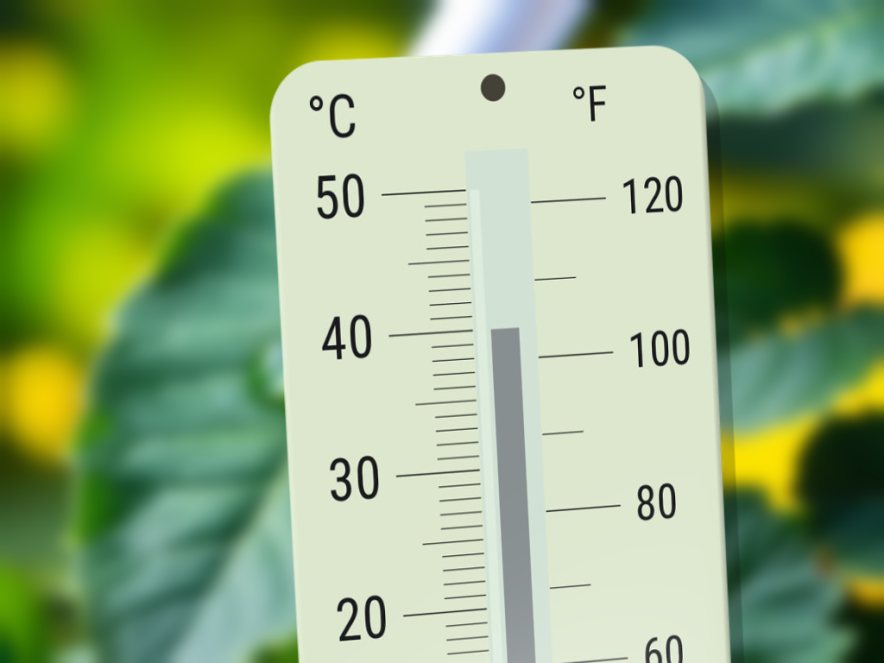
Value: 40°C
